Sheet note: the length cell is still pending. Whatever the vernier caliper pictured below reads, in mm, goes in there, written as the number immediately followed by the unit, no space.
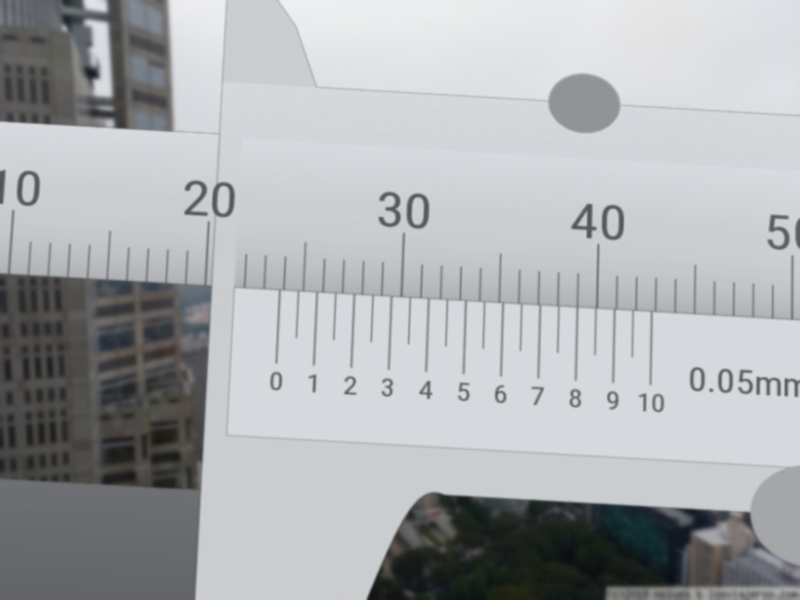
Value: 23.8mm
